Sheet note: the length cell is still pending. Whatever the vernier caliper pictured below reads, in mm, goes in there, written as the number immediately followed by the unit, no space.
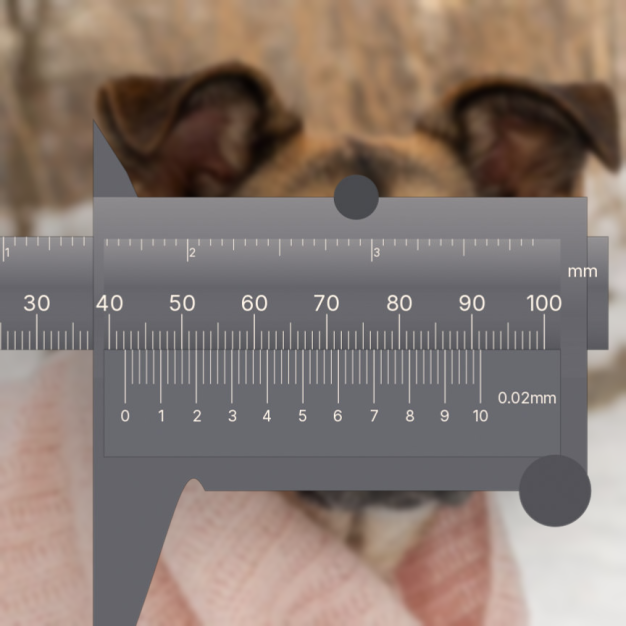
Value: 42.2mm
